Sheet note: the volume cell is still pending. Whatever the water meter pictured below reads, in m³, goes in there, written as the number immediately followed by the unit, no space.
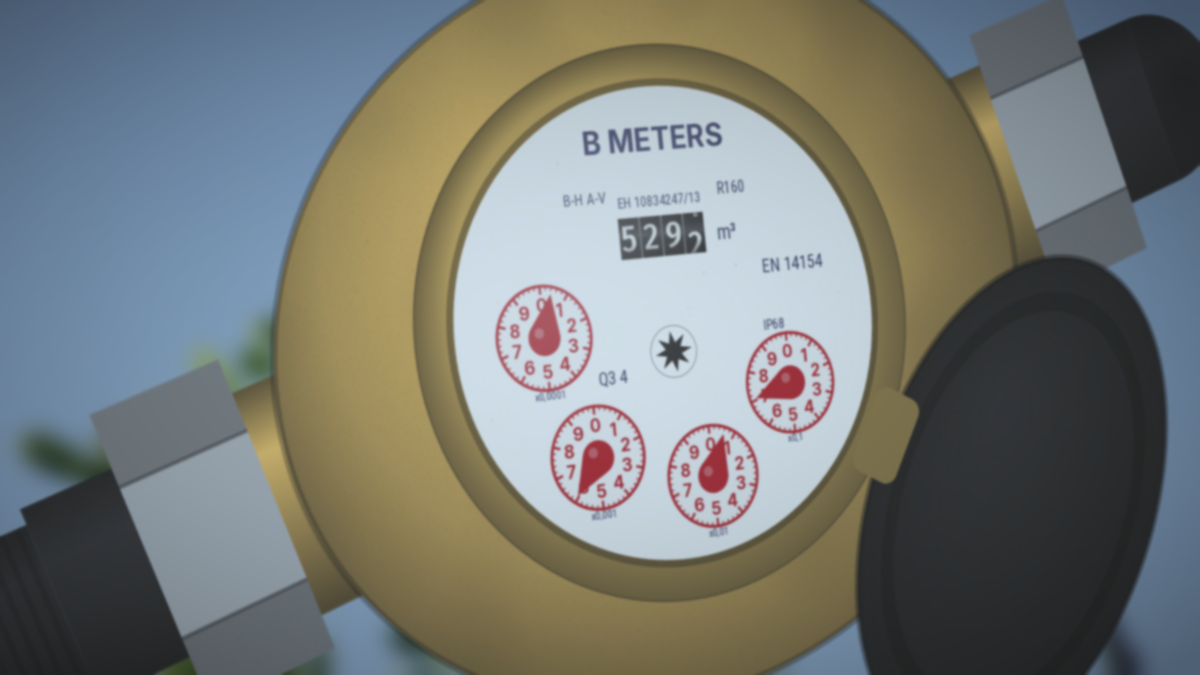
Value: 5291.7060m³
